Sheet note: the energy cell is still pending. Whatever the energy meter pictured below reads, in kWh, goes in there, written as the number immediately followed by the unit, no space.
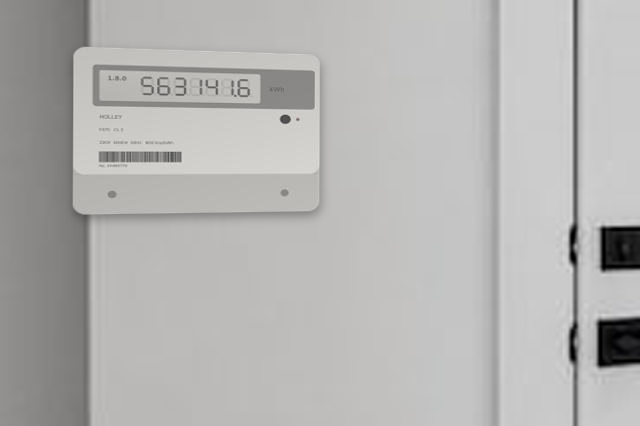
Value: 563141.6kWh
